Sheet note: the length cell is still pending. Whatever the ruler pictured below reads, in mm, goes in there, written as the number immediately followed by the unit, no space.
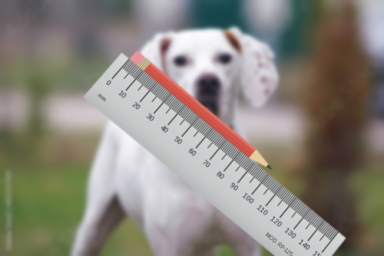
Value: 100mm
